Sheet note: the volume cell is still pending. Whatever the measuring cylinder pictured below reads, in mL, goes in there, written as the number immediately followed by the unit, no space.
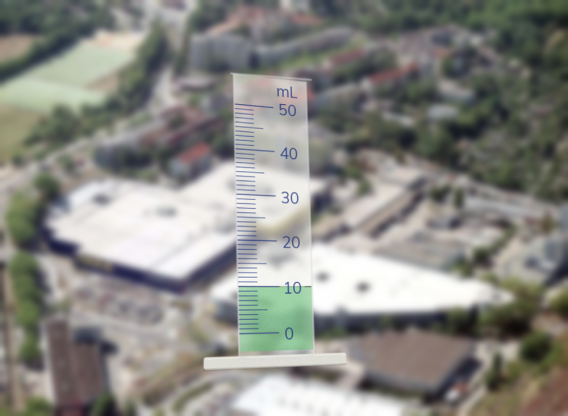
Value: 10mL
